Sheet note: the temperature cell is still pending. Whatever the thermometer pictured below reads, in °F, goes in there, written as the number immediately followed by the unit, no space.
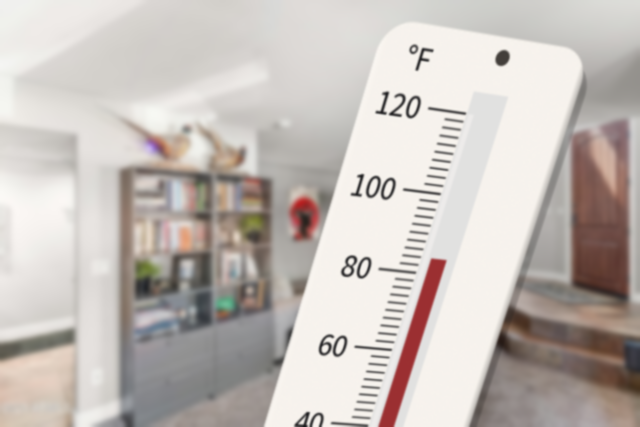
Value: 84°F
